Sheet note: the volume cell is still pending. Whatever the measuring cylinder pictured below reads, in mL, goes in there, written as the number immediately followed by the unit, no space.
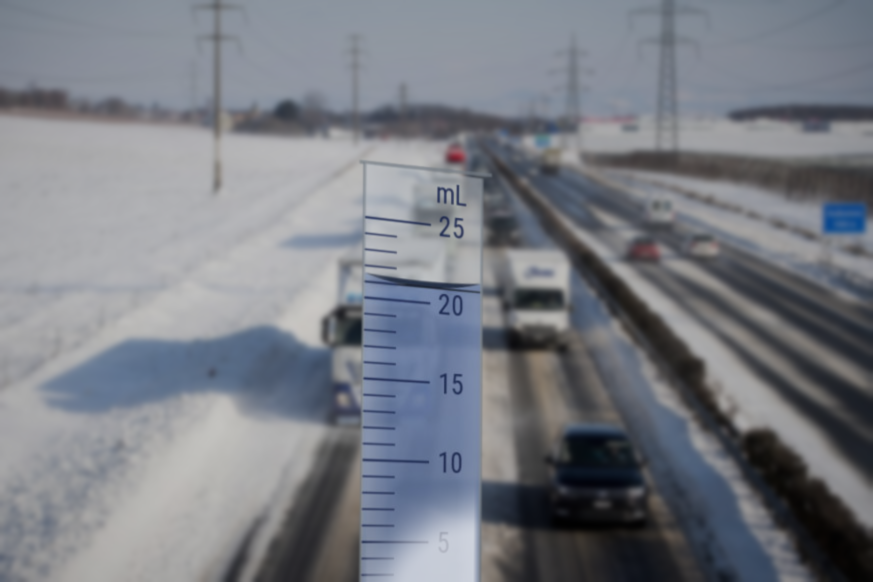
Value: 21mL
